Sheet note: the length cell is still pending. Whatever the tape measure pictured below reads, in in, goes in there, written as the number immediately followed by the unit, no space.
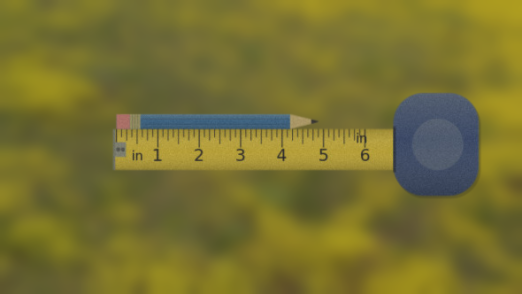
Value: 4.875in
